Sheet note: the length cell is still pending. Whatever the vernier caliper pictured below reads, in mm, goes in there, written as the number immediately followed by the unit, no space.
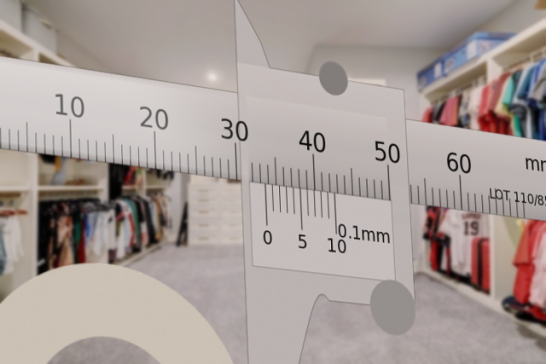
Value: 33.6mm
